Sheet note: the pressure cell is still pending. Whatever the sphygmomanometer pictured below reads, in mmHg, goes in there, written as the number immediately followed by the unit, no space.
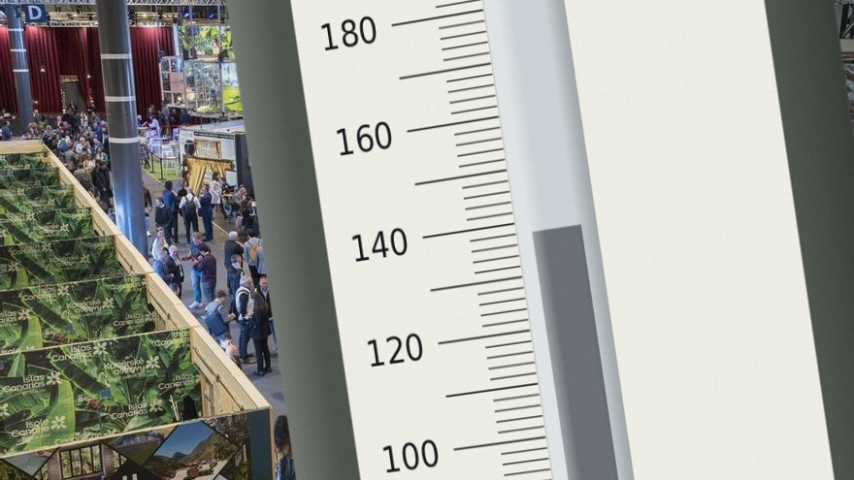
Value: 138mmHg
